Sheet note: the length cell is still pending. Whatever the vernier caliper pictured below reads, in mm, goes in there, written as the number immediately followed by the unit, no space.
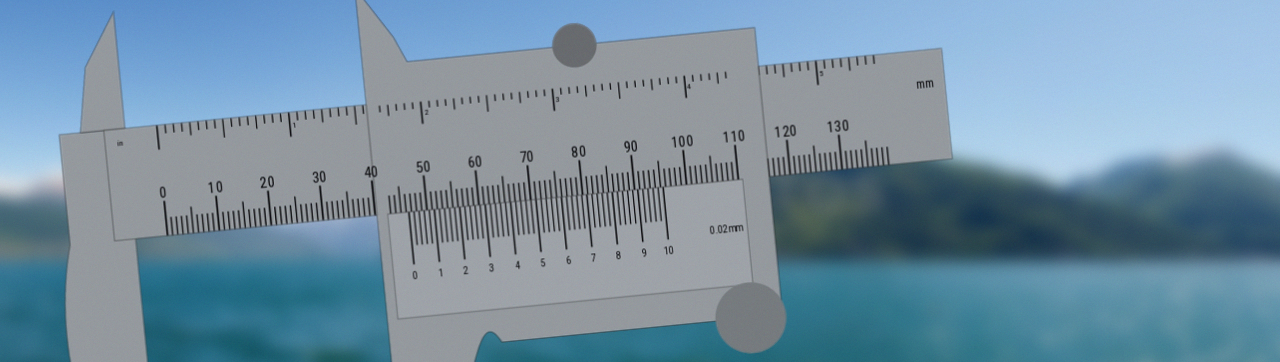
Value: 46.5mm
